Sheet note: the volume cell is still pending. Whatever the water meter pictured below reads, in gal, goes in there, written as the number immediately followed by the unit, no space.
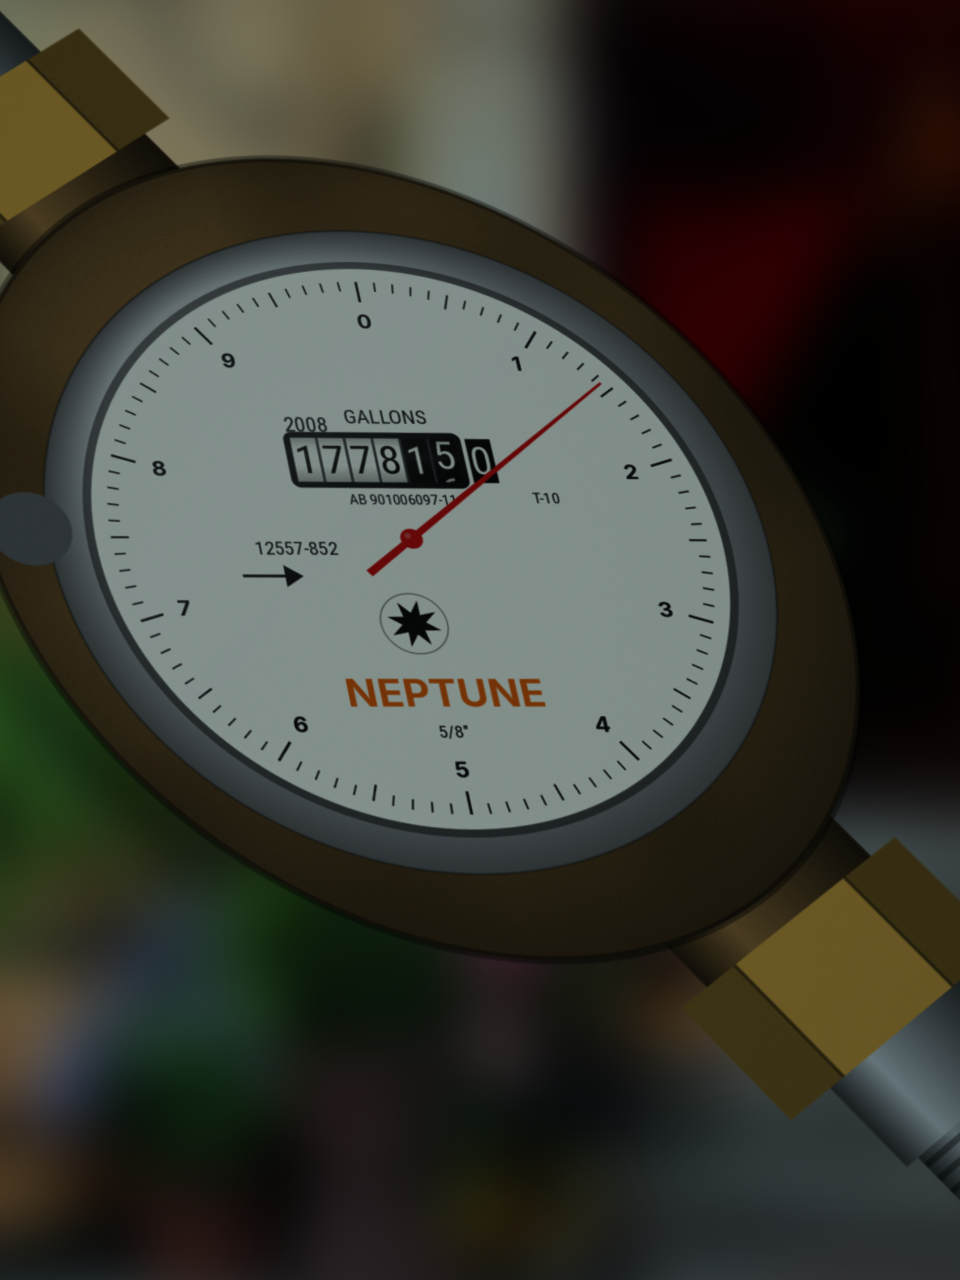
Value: 1778151.4gal
